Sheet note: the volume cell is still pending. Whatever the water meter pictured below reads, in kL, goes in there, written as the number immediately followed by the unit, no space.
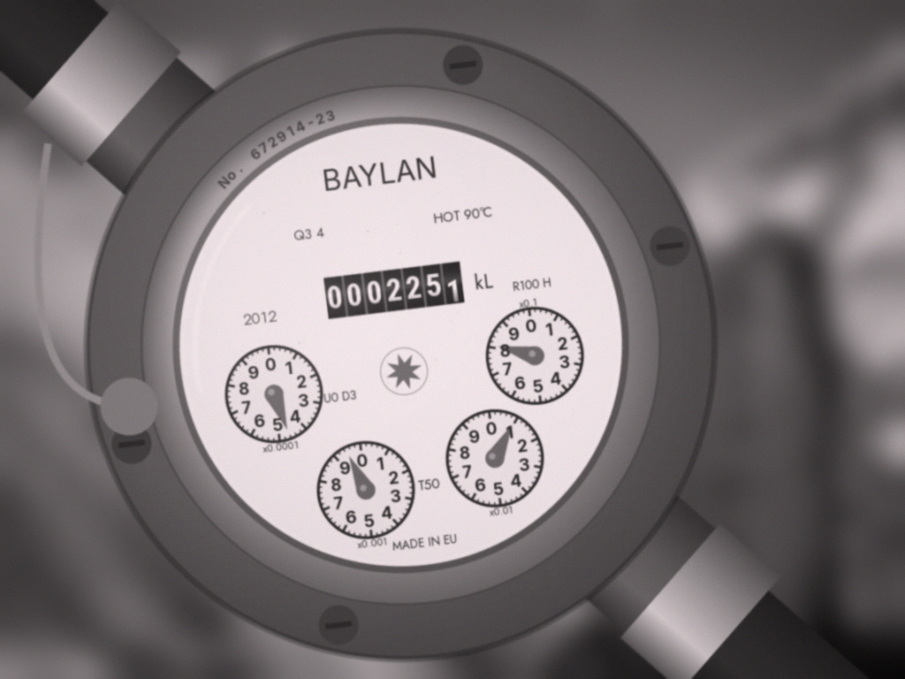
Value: 2250.8094kL
